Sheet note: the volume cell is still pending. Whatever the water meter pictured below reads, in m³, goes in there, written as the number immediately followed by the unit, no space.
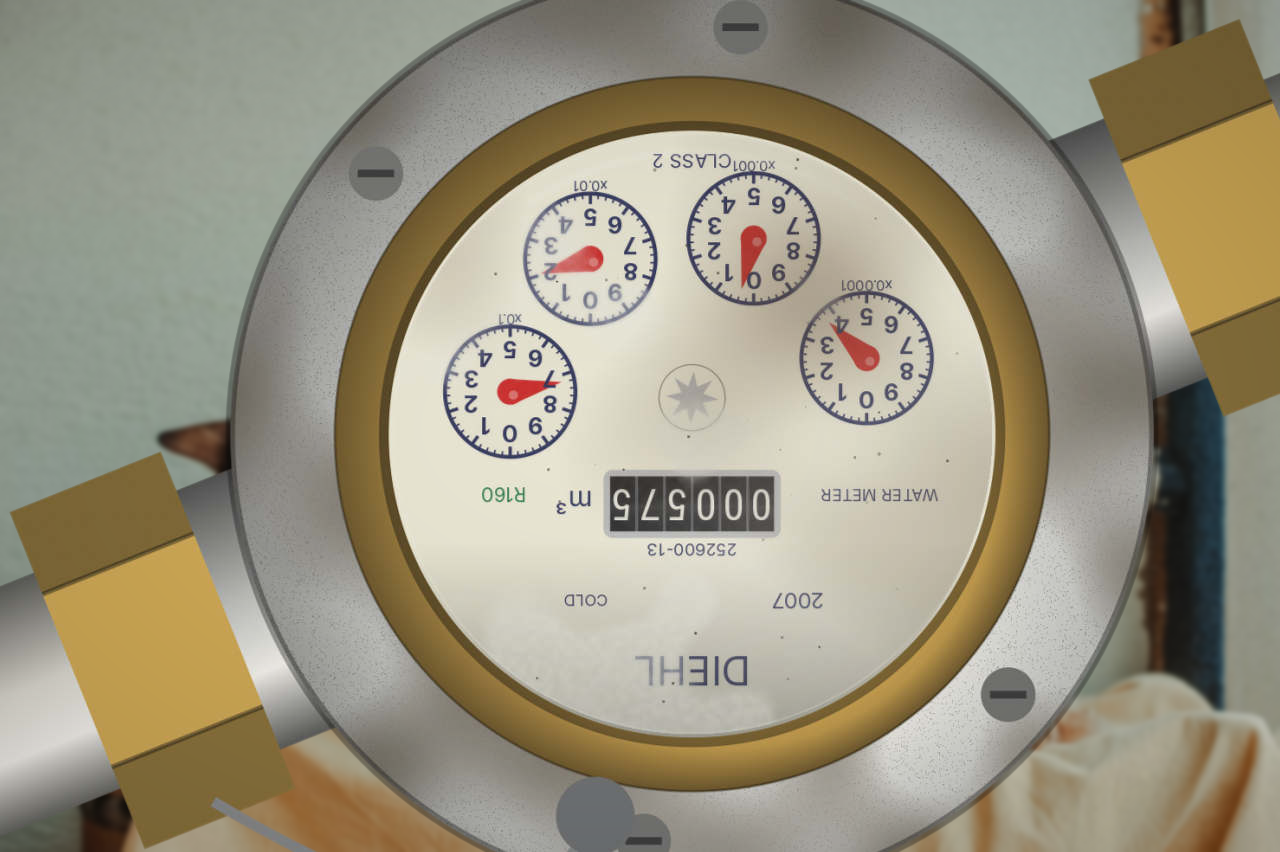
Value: 575.7203m³
